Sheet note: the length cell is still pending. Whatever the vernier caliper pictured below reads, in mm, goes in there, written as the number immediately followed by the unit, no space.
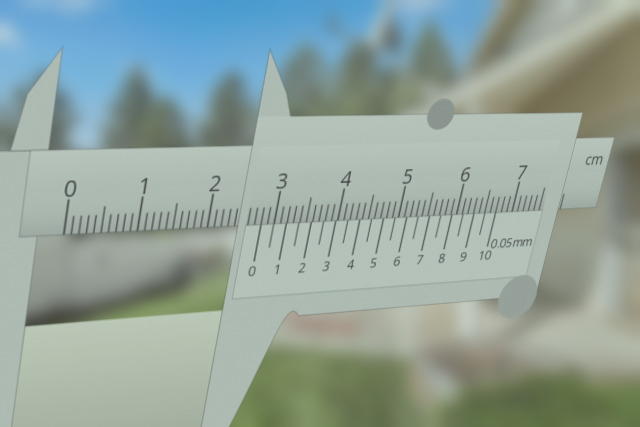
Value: 28.0mm
